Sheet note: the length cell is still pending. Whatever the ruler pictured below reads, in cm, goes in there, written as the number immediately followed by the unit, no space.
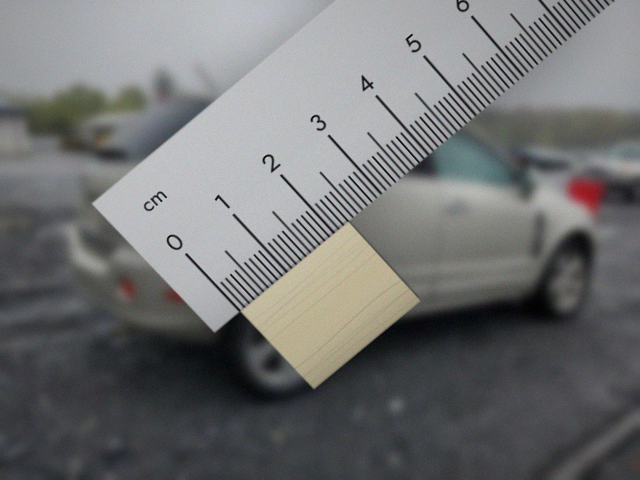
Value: 2.3cm
